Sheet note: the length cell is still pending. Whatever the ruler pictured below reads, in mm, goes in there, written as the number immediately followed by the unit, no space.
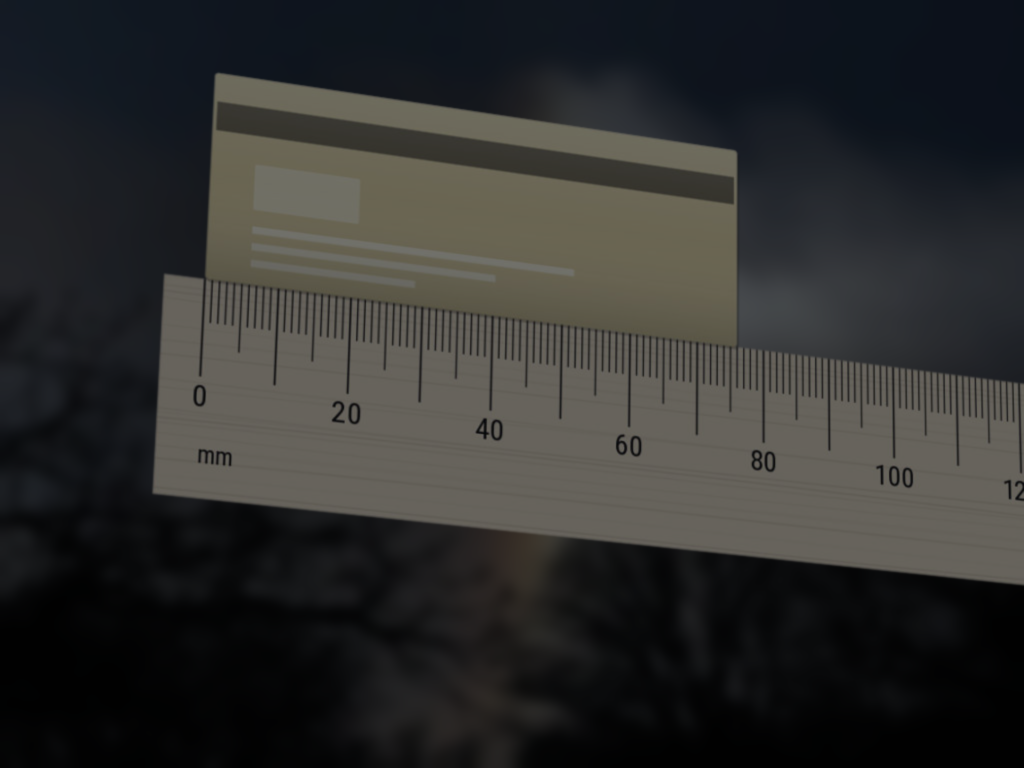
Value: 76mm
